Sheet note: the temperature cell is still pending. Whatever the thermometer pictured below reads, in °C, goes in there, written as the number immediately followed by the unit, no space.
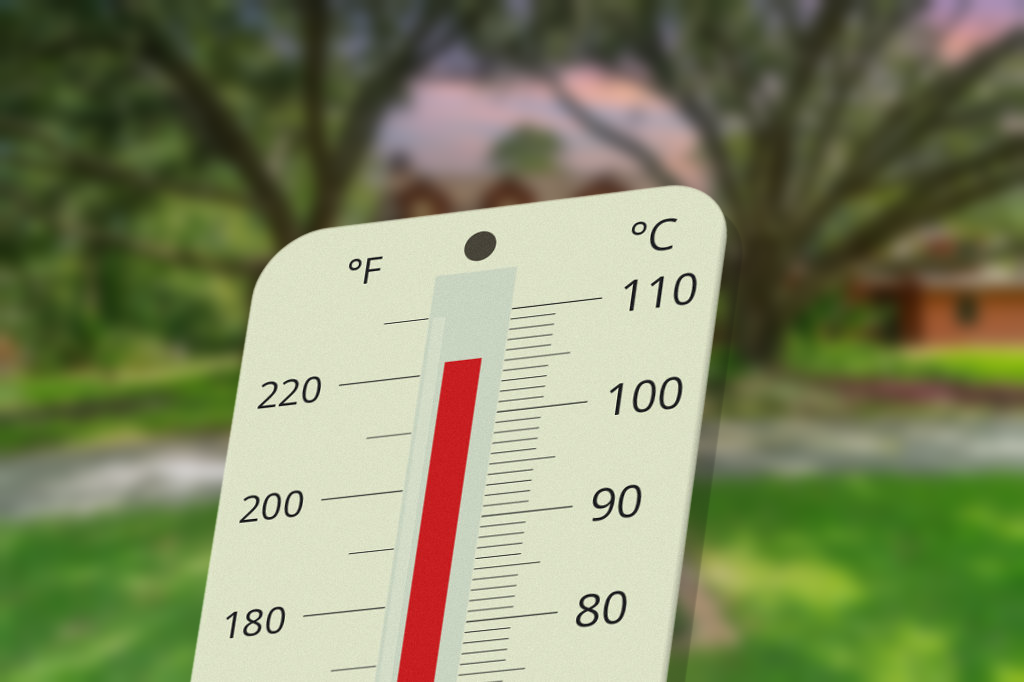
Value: 105.5°C
